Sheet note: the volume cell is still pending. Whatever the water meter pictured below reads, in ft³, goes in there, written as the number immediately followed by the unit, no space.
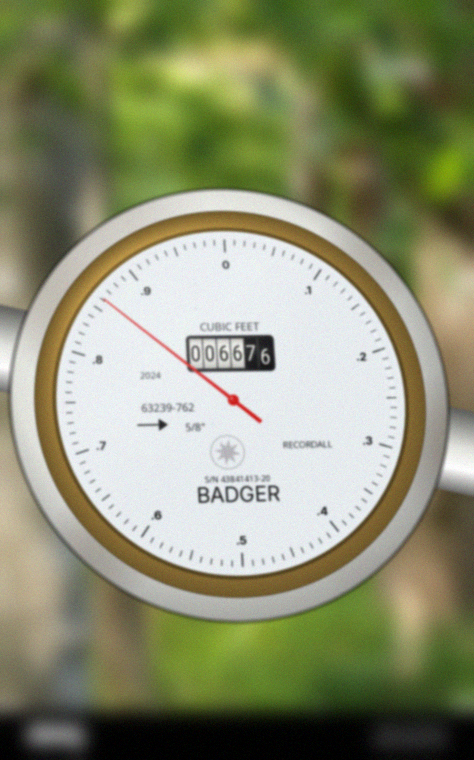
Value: 6675.86ft³
